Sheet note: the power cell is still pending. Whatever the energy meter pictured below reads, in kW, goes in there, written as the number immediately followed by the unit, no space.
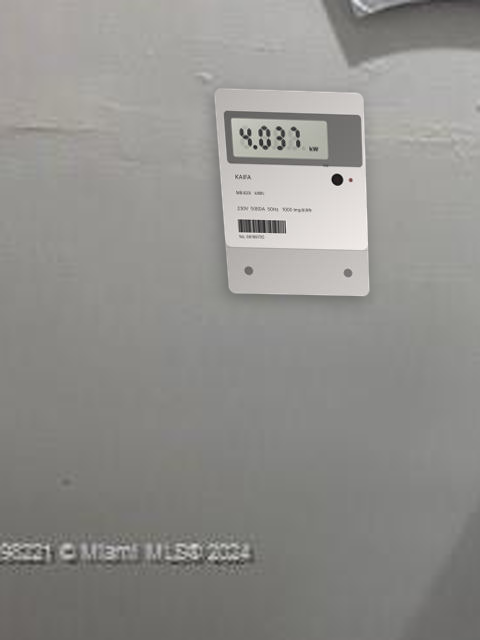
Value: 4.037kW
